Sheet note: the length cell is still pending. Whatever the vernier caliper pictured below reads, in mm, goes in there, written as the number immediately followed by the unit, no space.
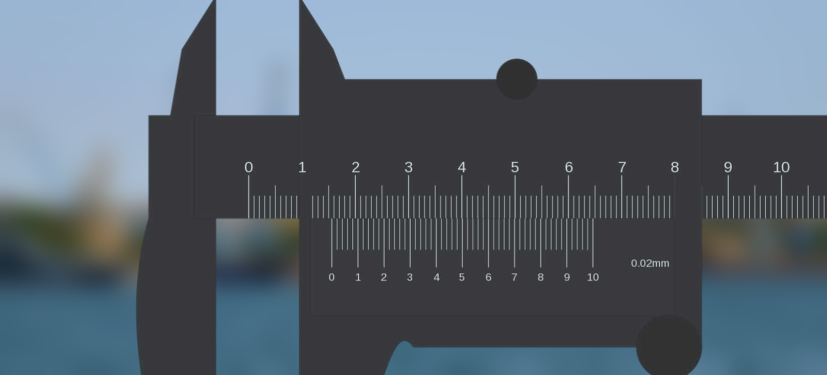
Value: 15.6mm
